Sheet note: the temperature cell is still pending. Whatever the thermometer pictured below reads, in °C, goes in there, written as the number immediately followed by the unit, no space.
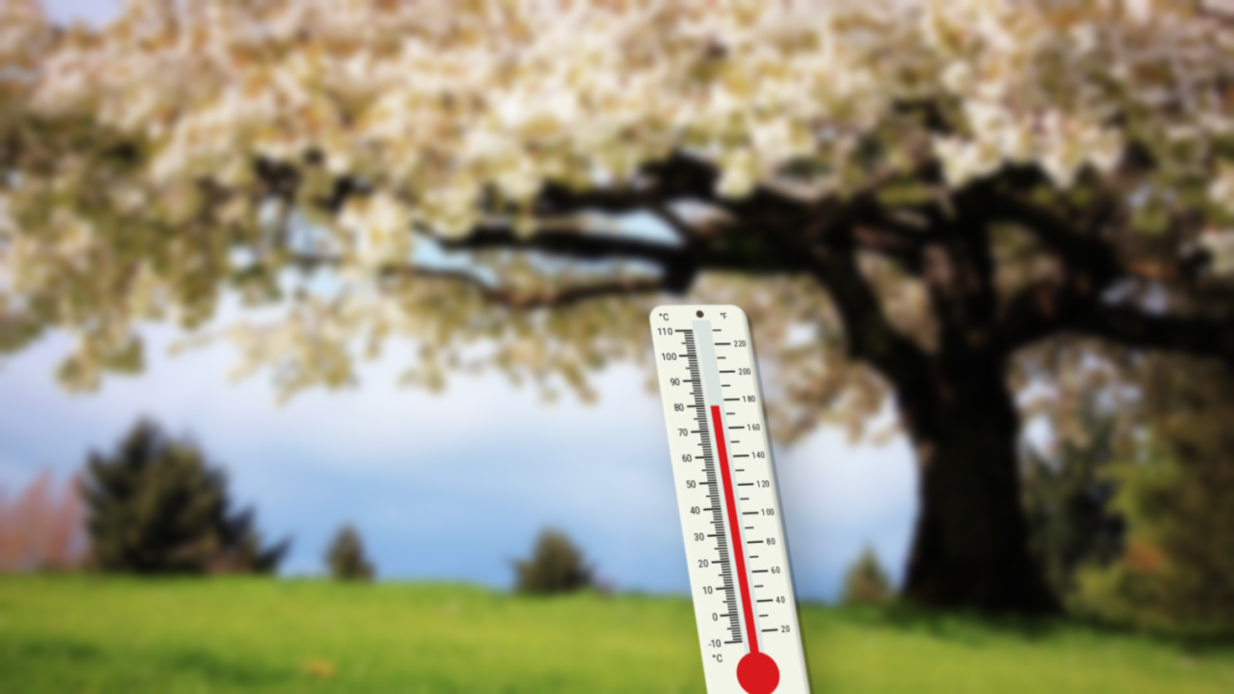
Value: 80°C
